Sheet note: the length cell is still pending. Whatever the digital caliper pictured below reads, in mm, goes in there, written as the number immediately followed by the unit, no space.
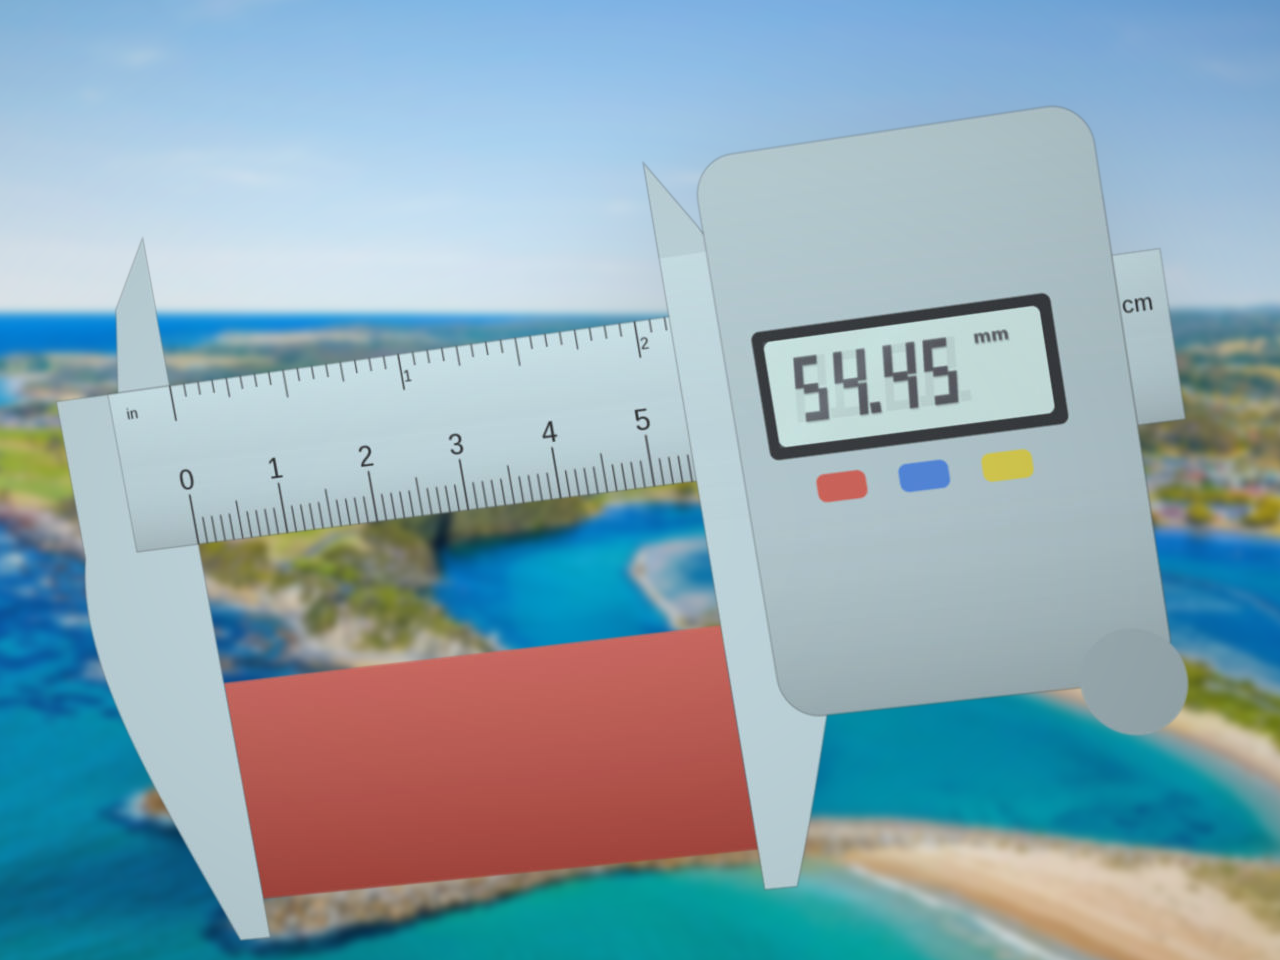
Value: 54.45mm
